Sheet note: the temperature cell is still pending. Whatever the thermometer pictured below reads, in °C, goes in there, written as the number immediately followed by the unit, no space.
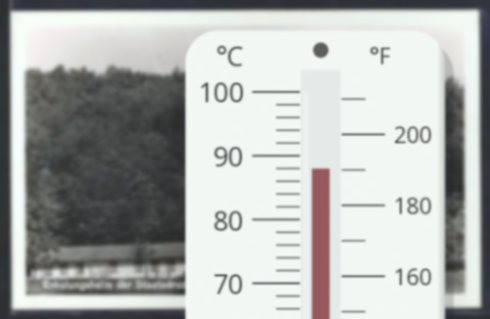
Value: 88°C
